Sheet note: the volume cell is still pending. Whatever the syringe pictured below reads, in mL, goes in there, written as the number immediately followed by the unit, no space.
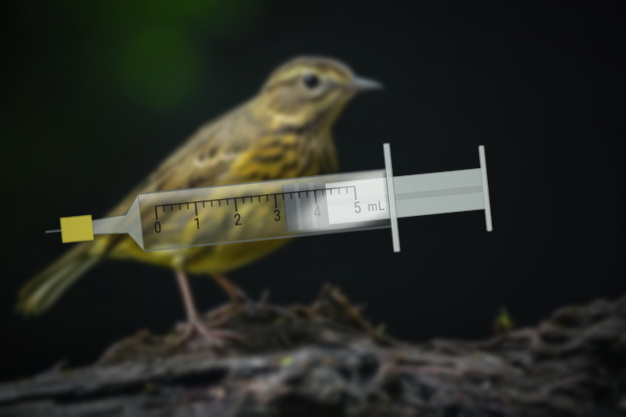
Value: 3.2mL
